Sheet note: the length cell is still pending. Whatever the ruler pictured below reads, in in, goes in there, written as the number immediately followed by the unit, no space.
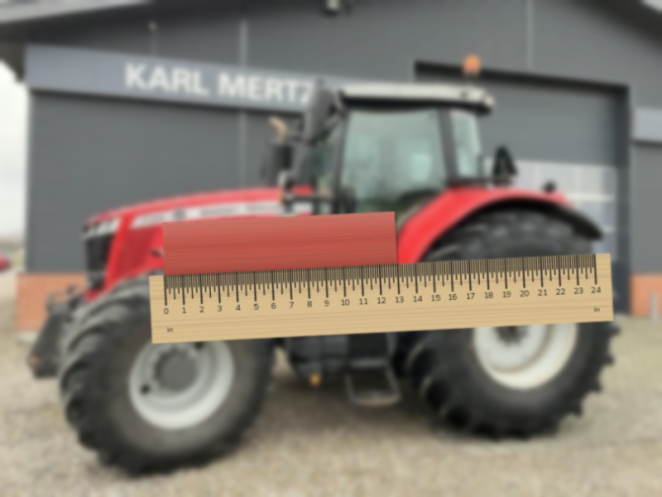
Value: 13in
